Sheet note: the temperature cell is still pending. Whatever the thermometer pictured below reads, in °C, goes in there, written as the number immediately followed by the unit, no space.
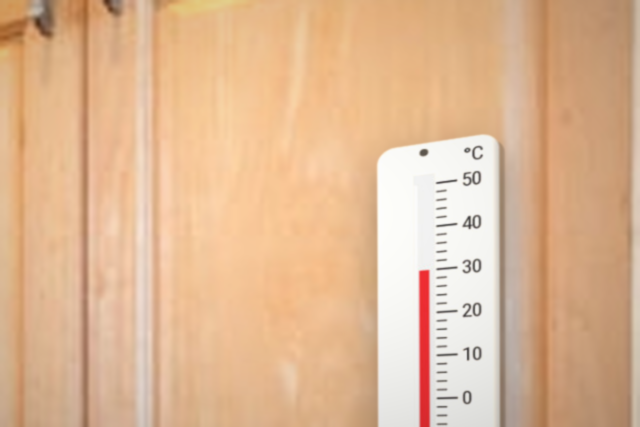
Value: 30°C
